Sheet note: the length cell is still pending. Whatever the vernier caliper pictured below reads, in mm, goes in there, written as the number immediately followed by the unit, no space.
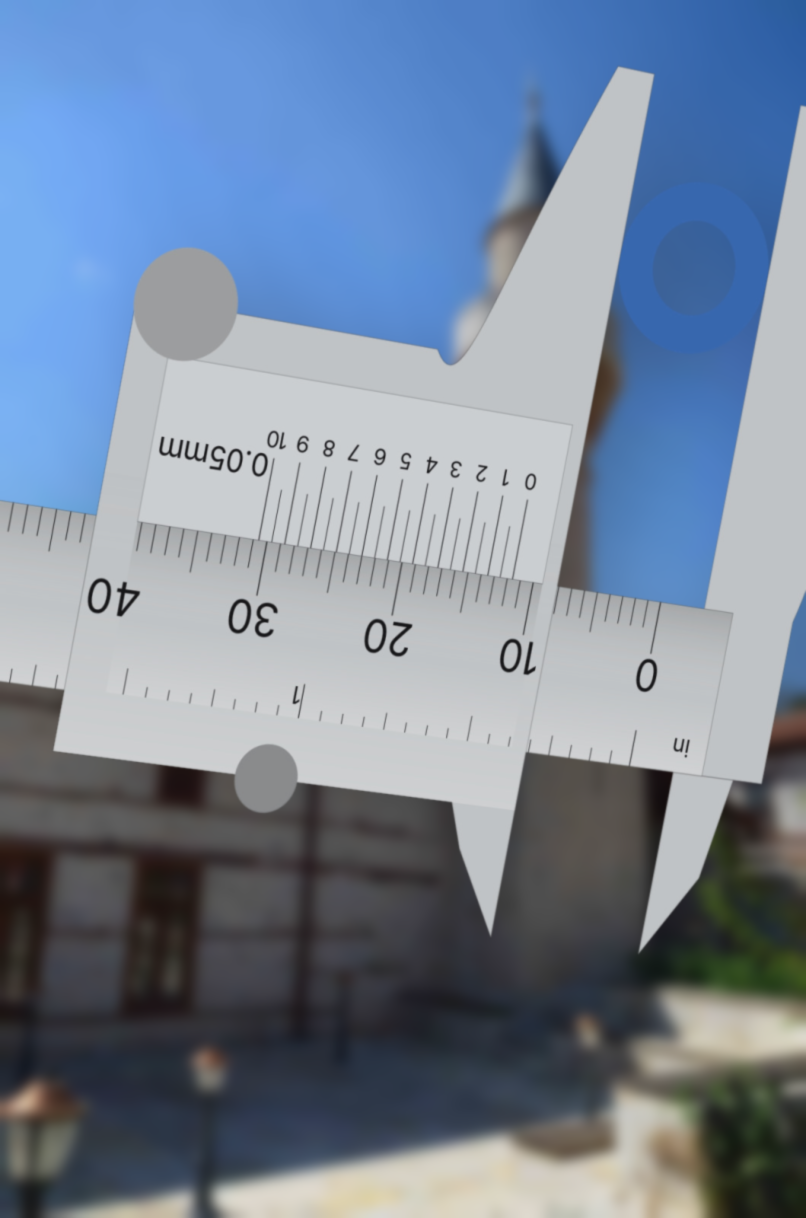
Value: 11.6mm
